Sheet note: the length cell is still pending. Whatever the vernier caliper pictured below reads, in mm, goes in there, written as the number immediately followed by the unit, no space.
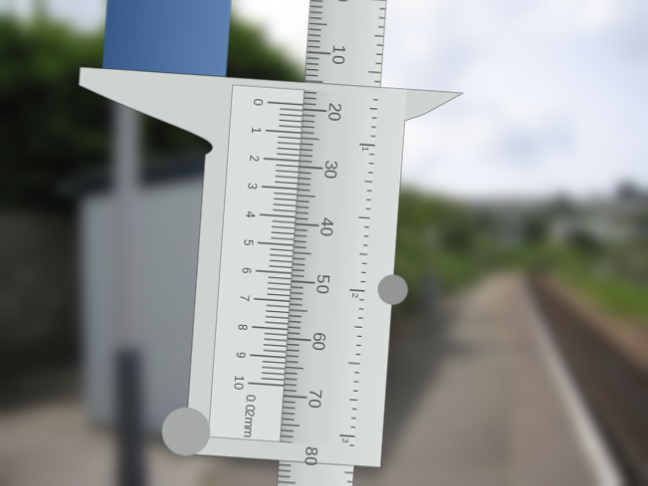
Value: 19.2mm
